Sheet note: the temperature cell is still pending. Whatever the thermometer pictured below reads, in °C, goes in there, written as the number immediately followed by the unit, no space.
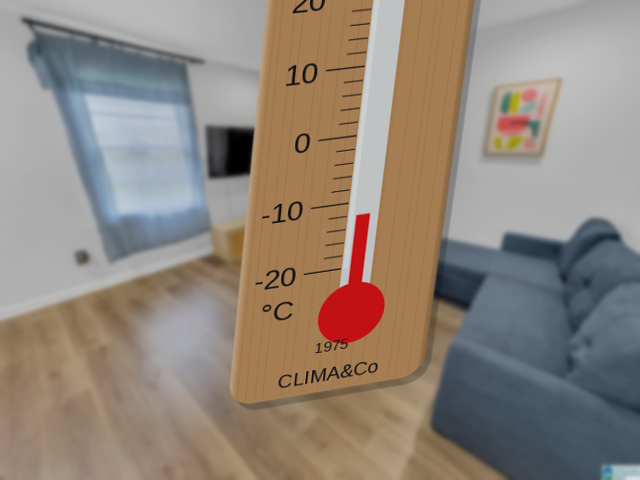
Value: -12°C
